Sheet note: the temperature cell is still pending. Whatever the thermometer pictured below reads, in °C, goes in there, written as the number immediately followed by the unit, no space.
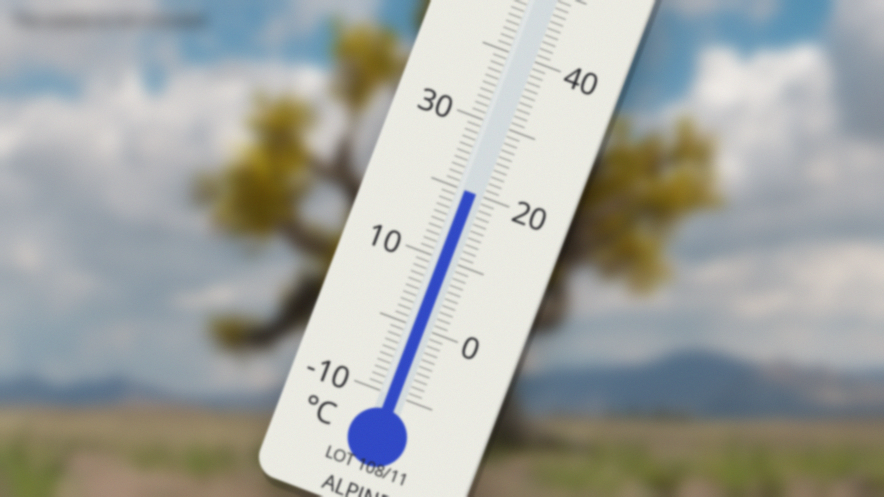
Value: 20°C
